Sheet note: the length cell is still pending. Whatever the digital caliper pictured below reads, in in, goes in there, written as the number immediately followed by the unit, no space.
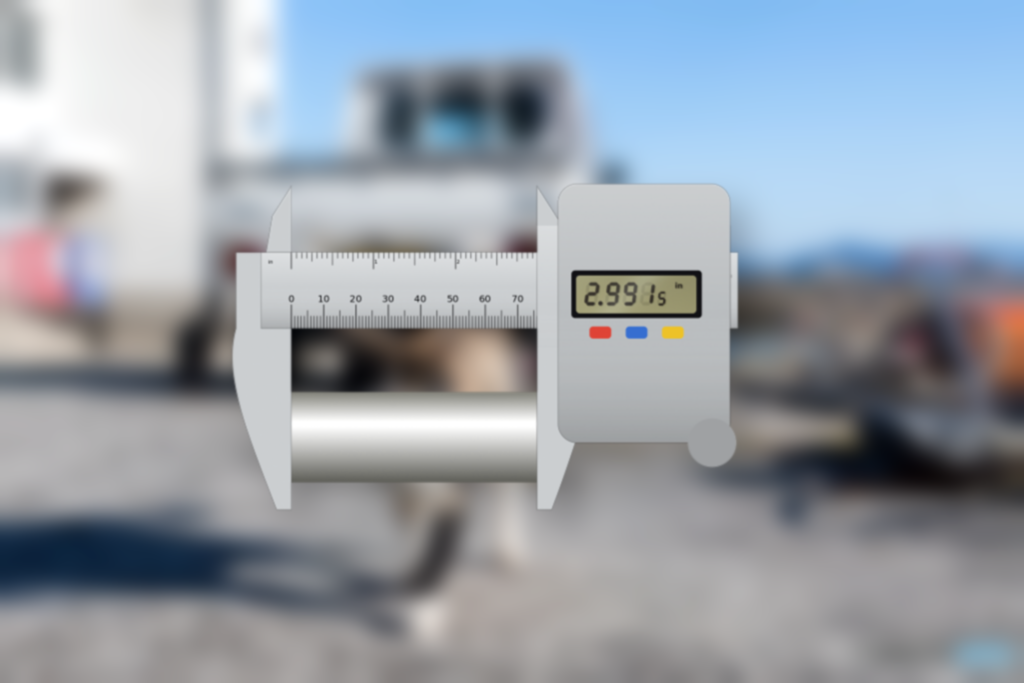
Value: 2.9915in
